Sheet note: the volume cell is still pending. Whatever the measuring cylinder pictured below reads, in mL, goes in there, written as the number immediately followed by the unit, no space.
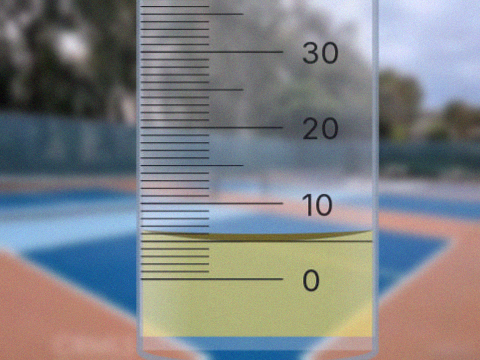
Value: 5mL
